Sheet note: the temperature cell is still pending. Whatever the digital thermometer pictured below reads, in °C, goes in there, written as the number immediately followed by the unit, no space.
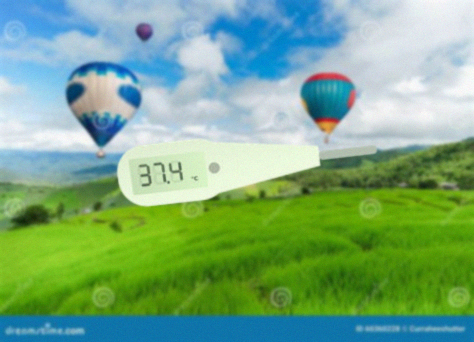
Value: 37.4°C
